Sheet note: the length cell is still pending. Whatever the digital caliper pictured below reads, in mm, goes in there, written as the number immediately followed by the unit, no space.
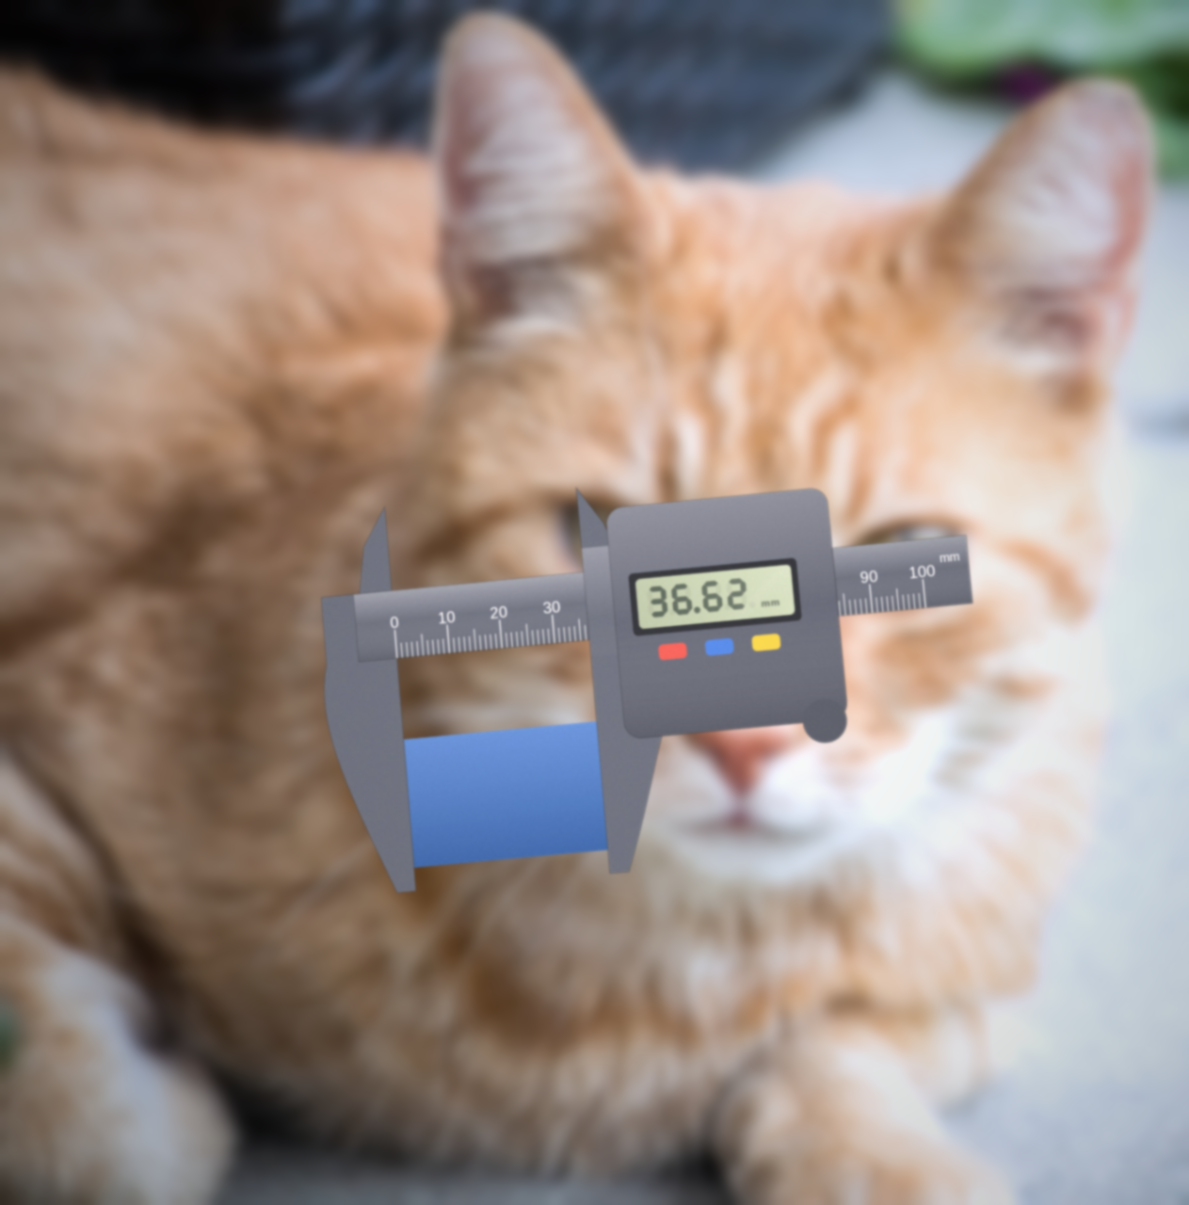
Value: 36.62mm
